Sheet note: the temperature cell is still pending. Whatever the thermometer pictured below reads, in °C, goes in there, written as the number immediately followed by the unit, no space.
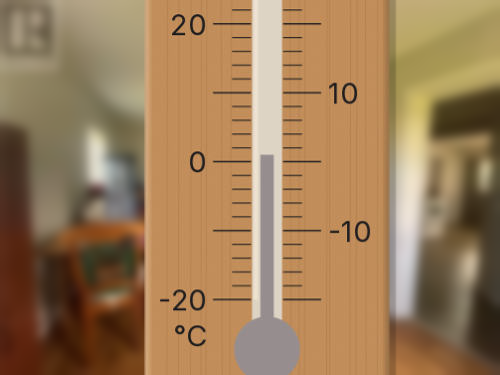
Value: 1°C
